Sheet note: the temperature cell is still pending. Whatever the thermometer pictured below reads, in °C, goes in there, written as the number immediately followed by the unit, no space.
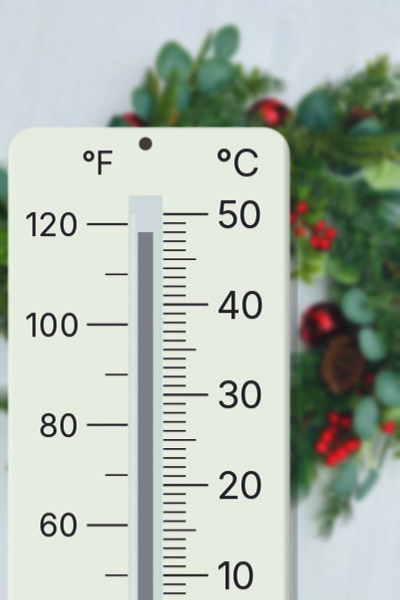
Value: 48°C
